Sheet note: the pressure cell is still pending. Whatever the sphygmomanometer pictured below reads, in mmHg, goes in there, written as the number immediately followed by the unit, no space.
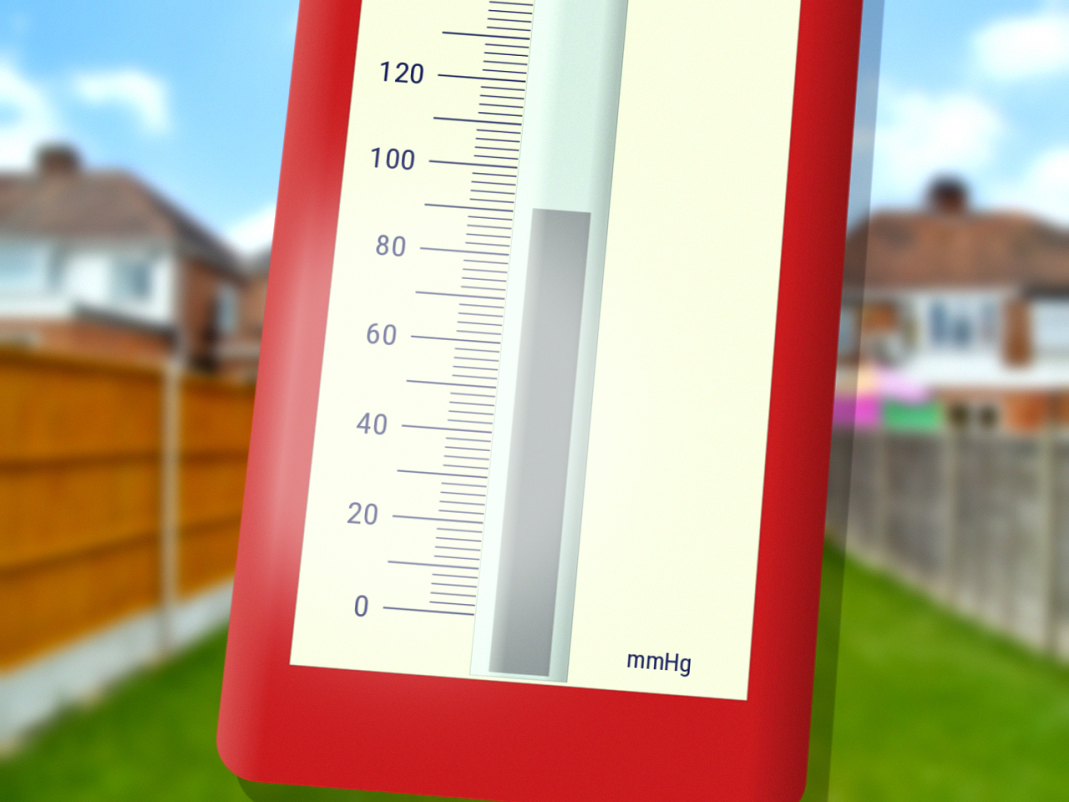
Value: 91mmHg
